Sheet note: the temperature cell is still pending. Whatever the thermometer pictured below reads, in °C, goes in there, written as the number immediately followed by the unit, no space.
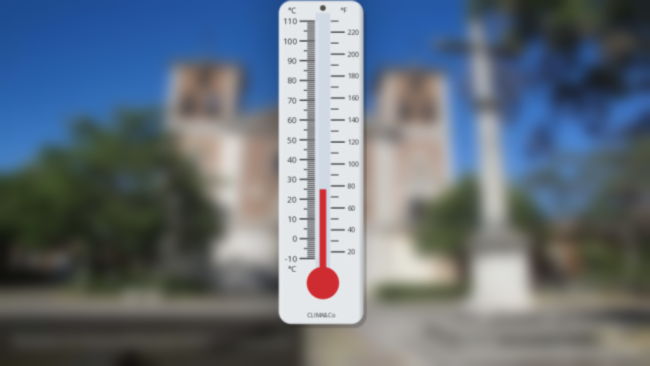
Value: 25°C
